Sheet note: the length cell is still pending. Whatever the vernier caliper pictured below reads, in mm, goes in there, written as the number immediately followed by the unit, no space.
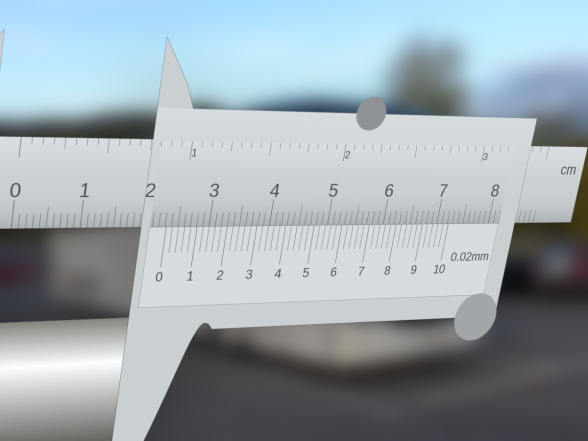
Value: 23.2mm
